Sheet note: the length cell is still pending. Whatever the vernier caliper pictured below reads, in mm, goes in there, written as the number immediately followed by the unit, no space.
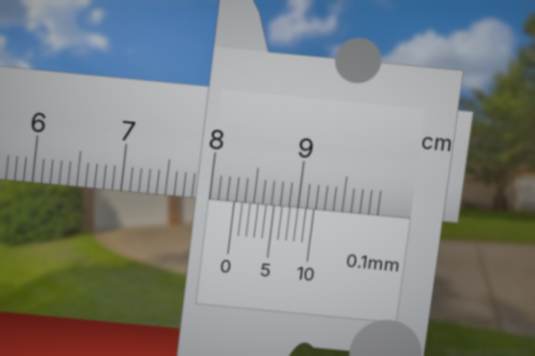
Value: 82.8mm
